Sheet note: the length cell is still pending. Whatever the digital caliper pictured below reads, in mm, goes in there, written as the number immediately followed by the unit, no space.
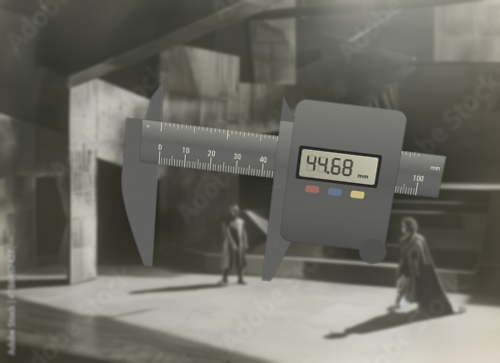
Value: 44.68mm
